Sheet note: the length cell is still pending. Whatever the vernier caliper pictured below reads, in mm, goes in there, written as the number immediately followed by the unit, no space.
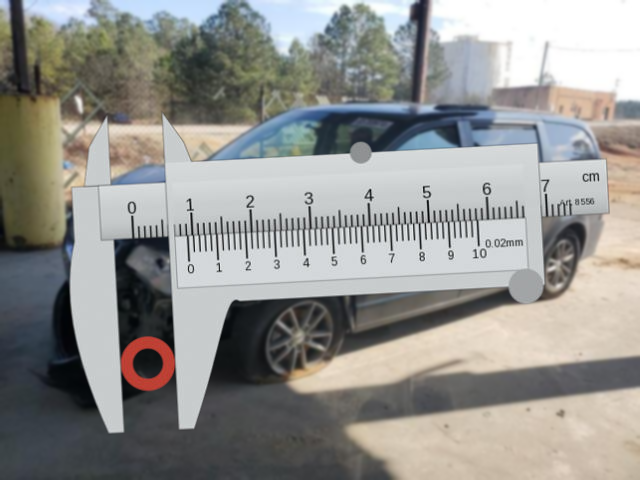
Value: 9.2mm
